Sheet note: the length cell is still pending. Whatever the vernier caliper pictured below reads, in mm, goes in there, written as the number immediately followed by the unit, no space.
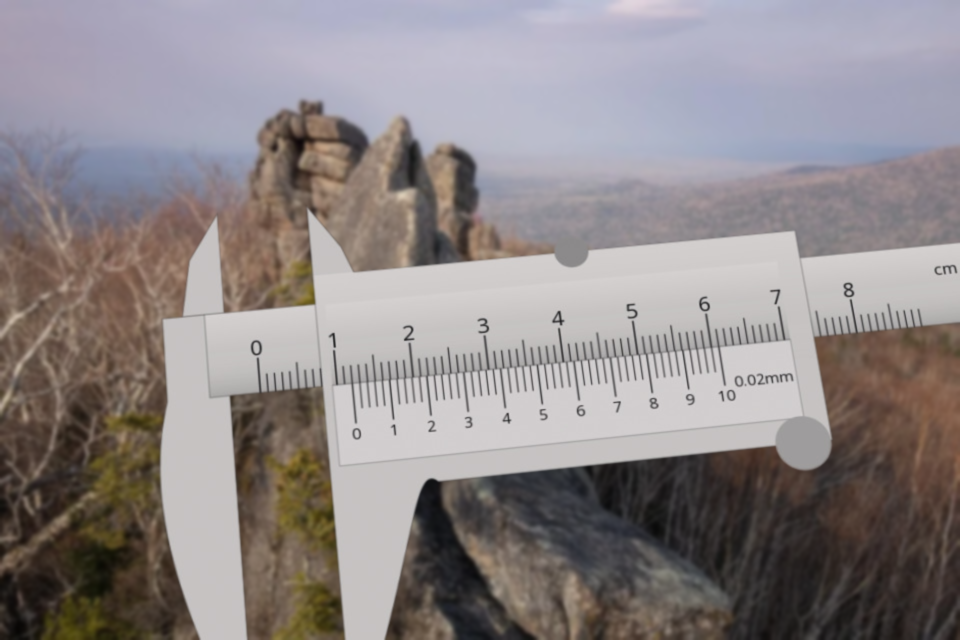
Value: 12.0mm
